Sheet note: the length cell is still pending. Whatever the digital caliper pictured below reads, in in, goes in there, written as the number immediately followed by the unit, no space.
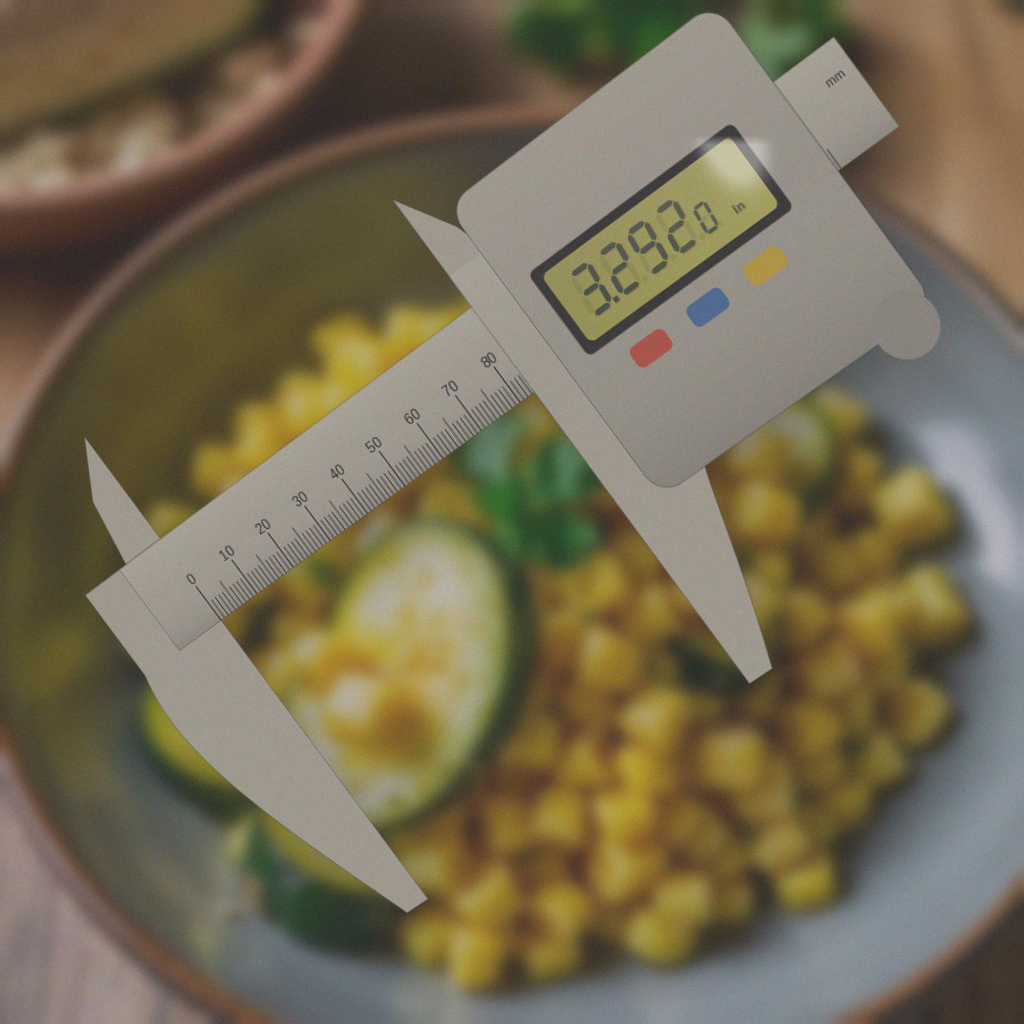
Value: 3.2920in
